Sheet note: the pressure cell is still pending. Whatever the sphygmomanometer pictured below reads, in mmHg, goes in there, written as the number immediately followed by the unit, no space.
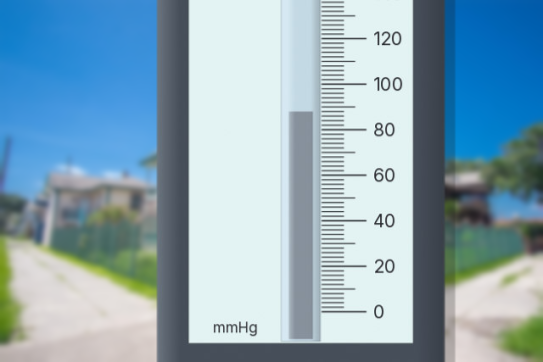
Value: 88mmHg
